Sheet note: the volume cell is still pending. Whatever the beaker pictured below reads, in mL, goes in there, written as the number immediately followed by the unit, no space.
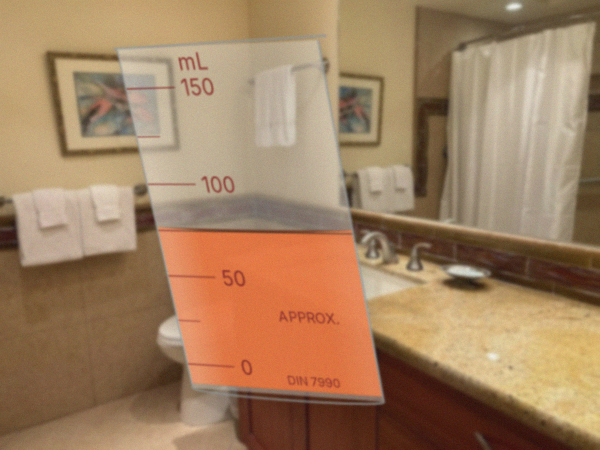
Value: 75mL
